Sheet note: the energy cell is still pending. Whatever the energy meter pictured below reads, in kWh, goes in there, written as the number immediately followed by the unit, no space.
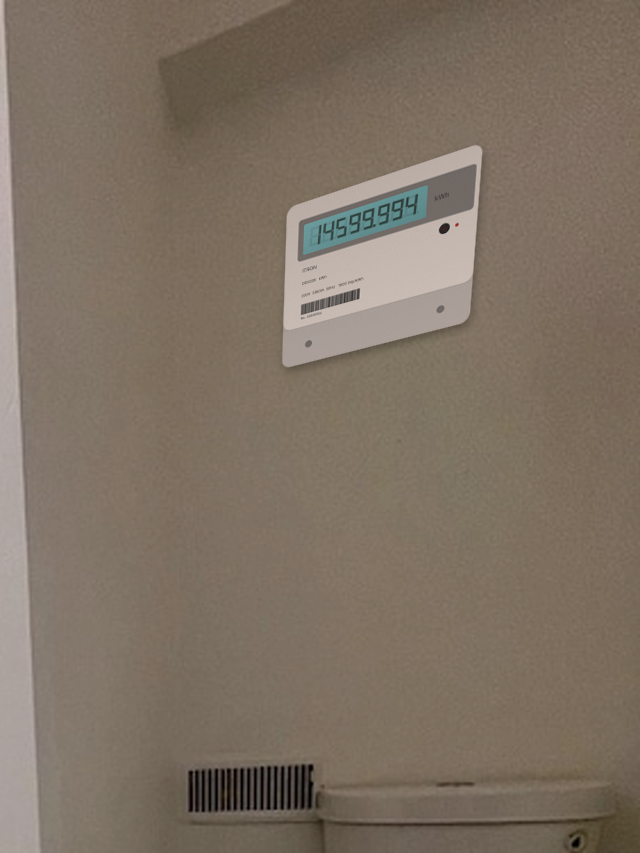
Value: 14599.994kWh
